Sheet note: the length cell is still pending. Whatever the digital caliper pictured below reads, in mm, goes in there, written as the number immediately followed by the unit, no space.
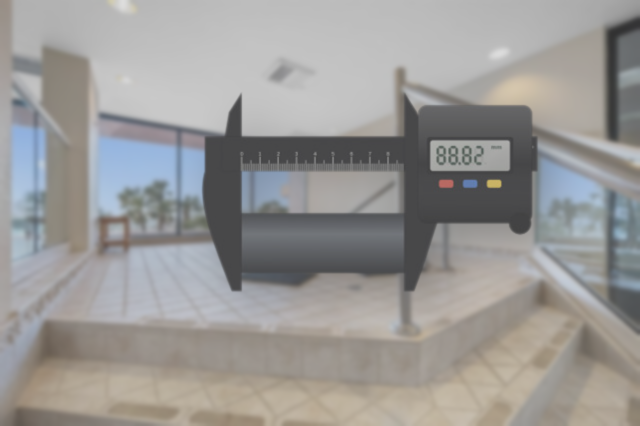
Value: 88.82mm
